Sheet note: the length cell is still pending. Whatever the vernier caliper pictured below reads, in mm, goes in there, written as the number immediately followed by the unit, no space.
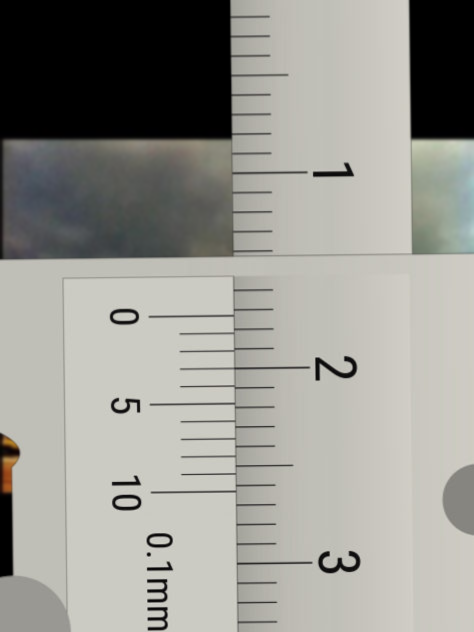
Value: 17.3mm
